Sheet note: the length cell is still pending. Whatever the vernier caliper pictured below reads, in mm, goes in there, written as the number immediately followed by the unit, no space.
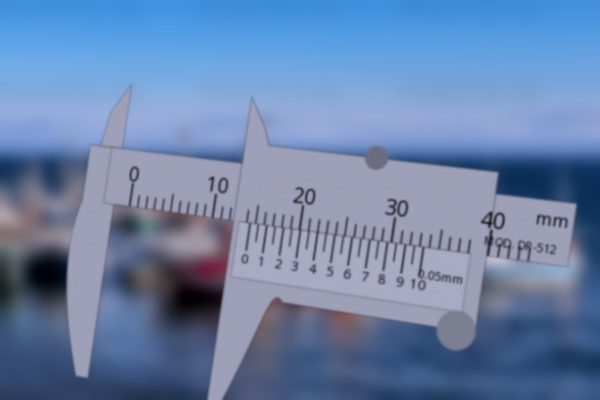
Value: 14.4mm
